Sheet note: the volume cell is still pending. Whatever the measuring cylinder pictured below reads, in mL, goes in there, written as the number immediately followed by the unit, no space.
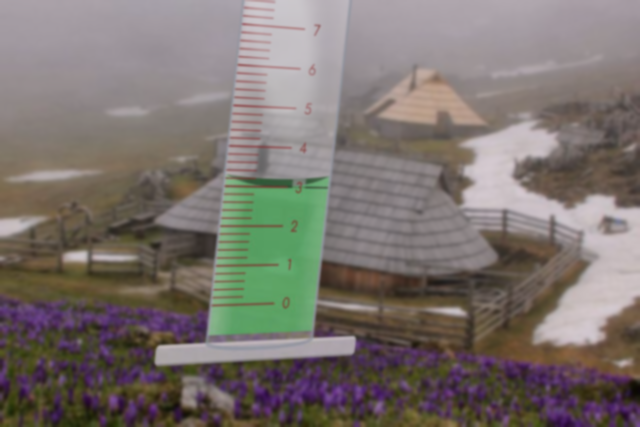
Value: 3mL
